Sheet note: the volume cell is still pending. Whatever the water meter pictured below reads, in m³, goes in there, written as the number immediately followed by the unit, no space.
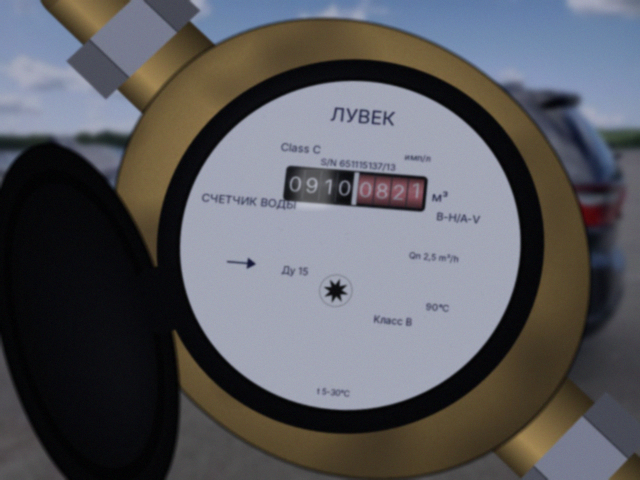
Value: 910.0821m³
